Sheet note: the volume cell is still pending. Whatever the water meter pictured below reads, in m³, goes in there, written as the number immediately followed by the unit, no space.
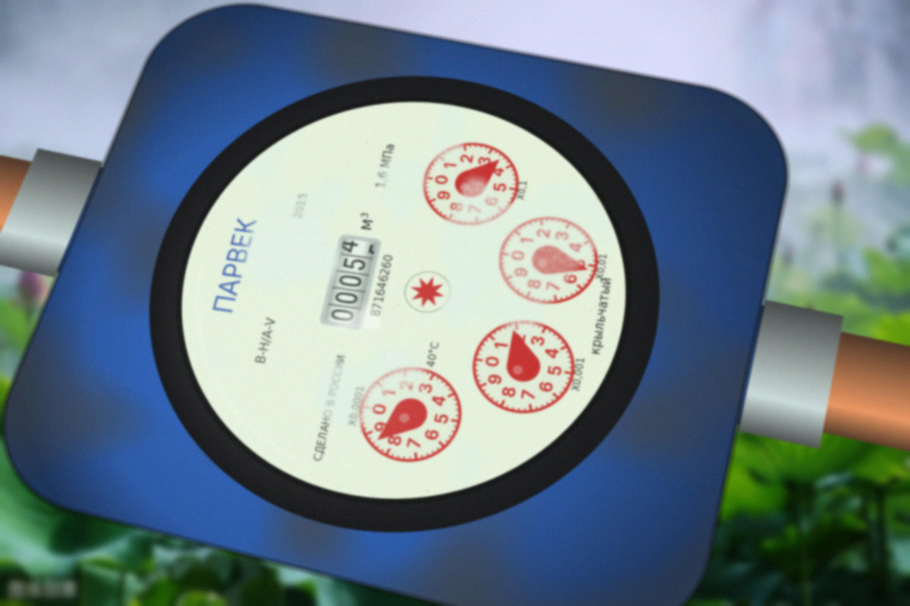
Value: 54.3518m³
